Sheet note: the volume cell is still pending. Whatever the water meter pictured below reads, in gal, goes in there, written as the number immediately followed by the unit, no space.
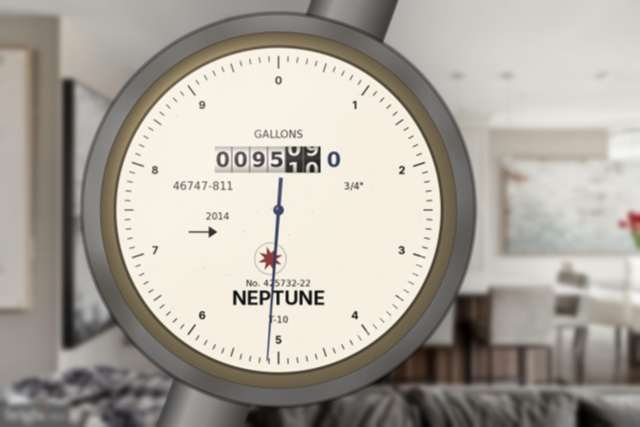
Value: 95095.1gal
